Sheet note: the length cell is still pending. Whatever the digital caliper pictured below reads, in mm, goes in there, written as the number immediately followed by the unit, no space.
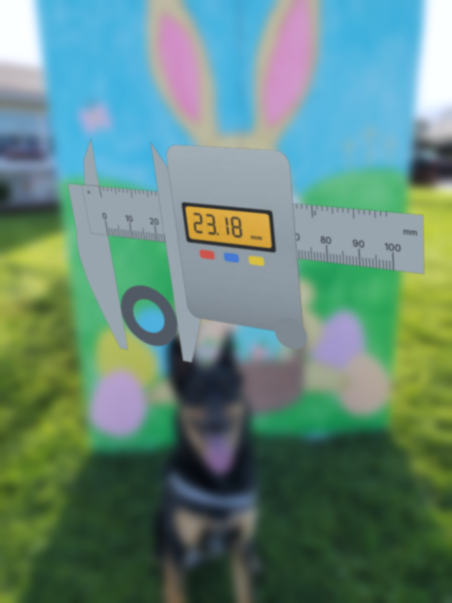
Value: 23.18mm
